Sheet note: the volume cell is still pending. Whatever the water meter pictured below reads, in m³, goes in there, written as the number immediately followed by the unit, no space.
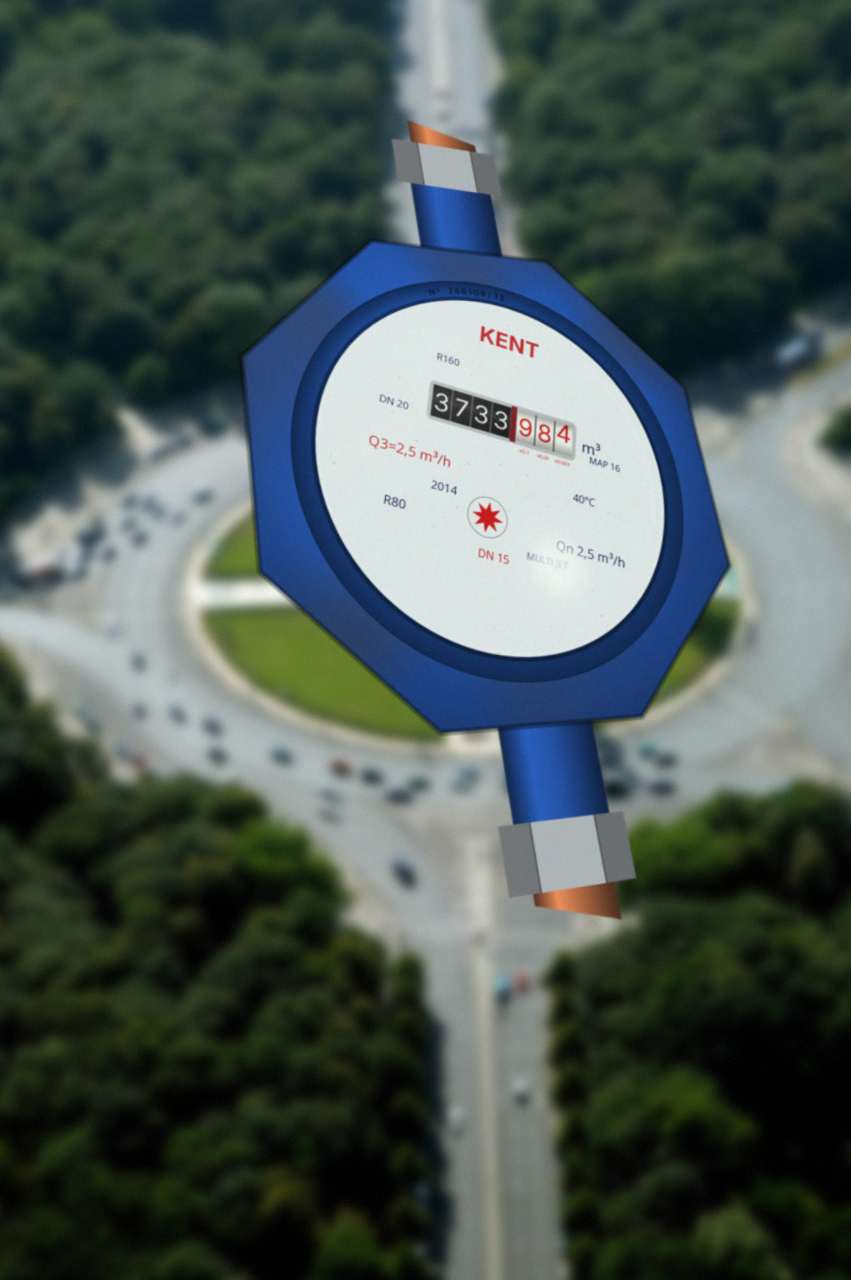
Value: 3733.984m³
